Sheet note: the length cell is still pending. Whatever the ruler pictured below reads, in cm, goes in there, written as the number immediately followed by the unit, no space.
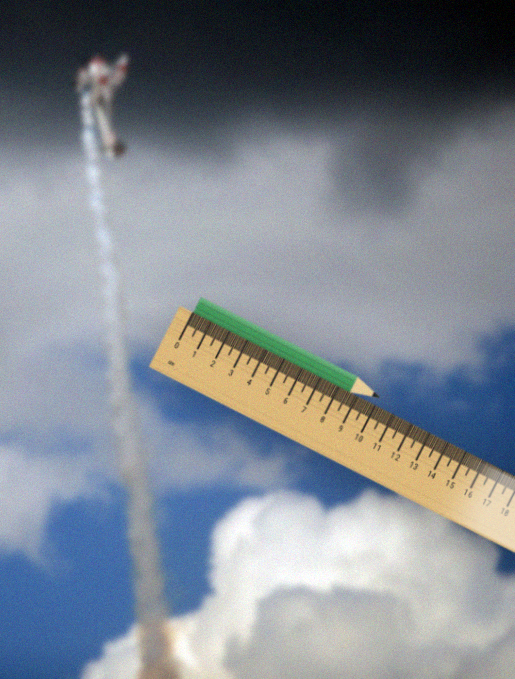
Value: 10cm
